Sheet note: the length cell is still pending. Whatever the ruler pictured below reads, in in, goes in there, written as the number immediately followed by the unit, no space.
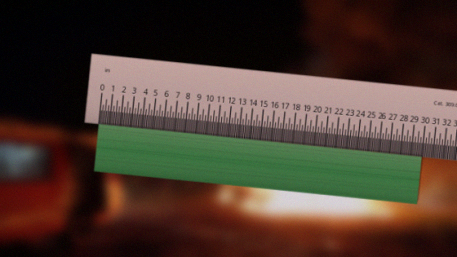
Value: 30in
